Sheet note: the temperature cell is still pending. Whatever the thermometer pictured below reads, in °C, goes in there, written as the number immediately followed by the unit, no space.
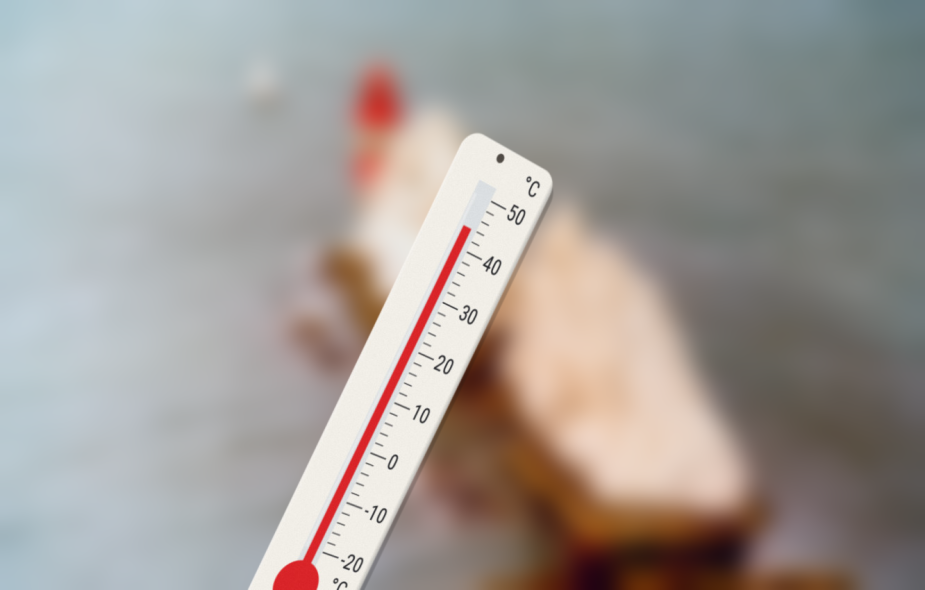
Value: 44°C
